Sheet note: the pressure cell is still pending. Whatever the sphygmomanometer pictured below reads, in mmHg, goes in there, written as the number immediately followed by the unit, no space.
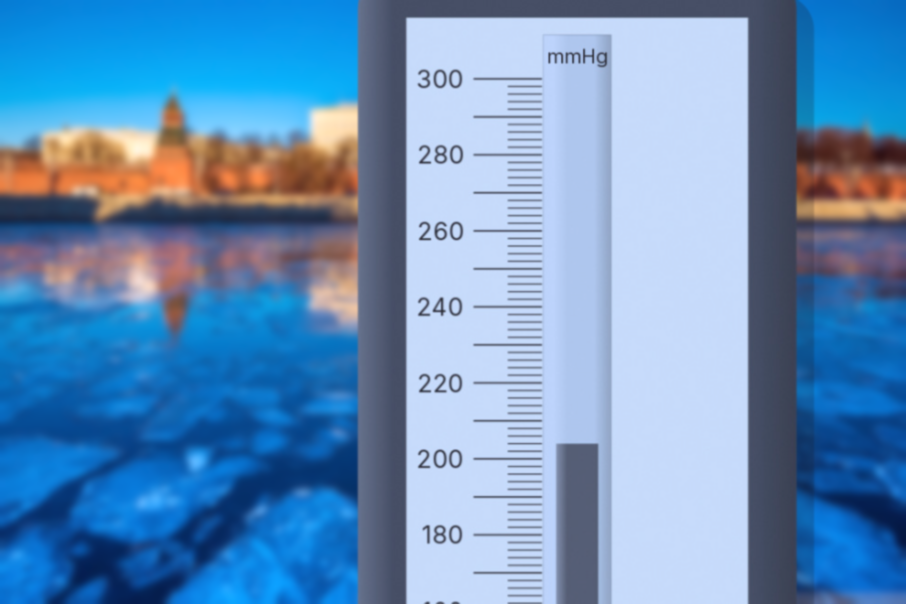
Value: 204mmHg
